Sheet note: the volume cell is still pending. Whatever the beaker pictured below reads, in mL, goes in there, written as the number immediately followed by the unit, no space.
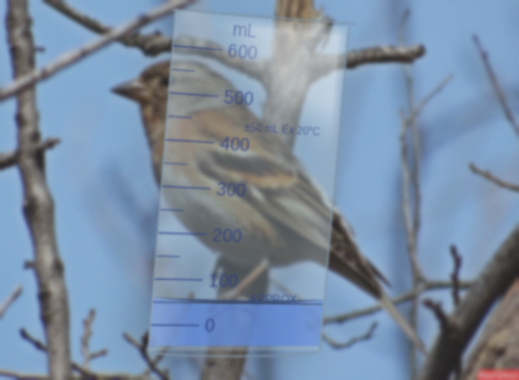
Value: 50mL
